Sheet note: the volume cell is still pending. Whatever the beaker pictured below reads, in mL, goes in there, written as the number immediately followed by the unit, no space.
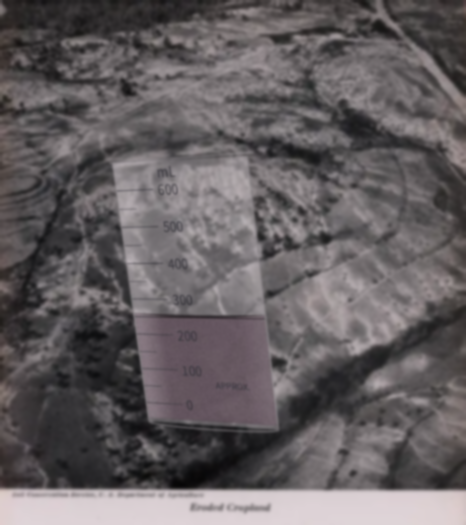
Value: 250mL
